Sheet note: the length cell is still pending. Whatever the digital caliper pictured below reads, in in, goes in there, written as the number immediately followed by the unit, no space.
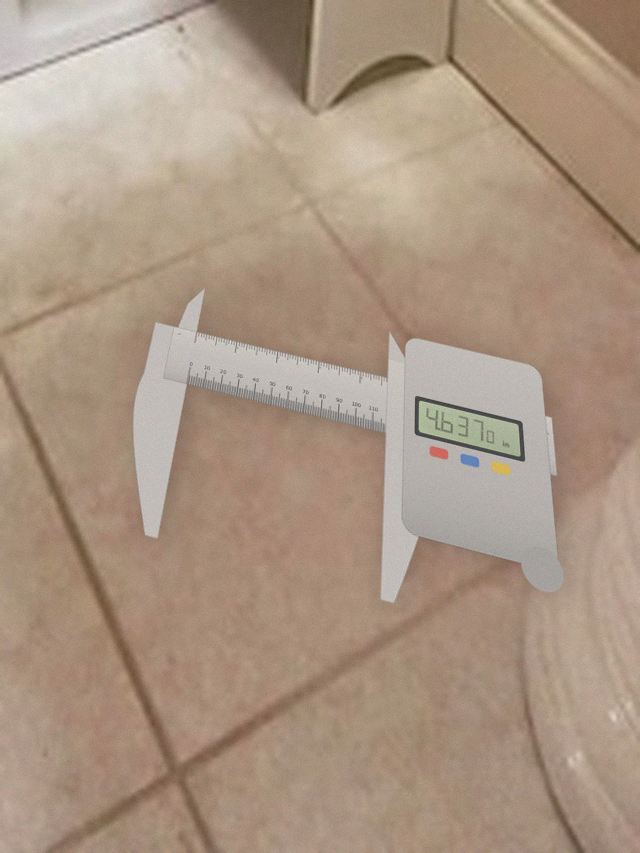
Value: 4.6370in
